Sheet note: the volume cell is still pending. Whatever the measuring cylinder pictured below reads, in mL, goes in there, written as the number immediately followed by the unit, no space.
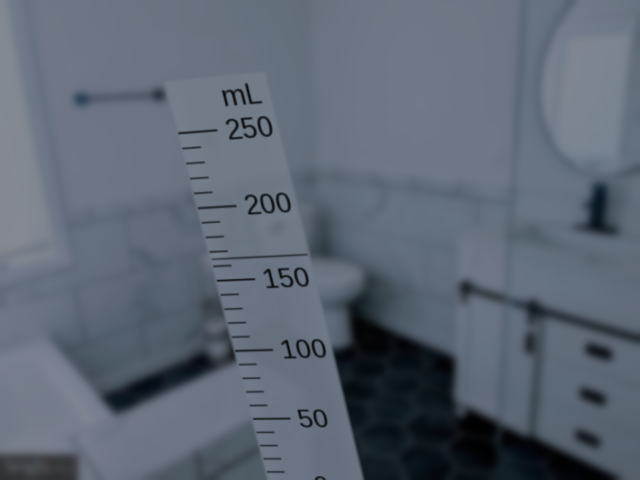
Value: 165mL
